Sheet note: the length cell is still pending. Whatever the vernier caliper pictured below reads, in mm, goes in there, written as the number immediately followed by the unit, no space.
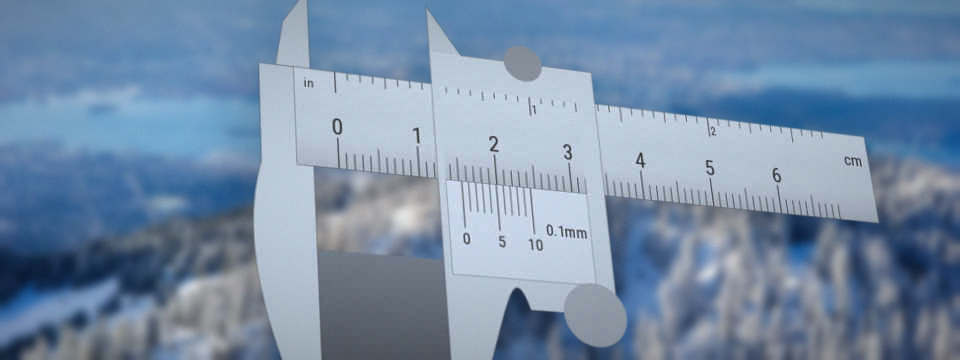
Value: 15.4mm
